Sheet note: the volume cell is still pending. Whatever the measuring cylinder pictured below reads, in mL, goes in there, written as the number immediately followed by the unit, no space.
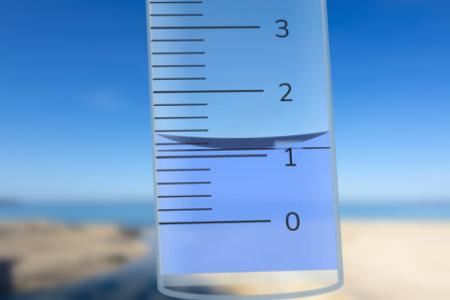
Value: 1.1mL
